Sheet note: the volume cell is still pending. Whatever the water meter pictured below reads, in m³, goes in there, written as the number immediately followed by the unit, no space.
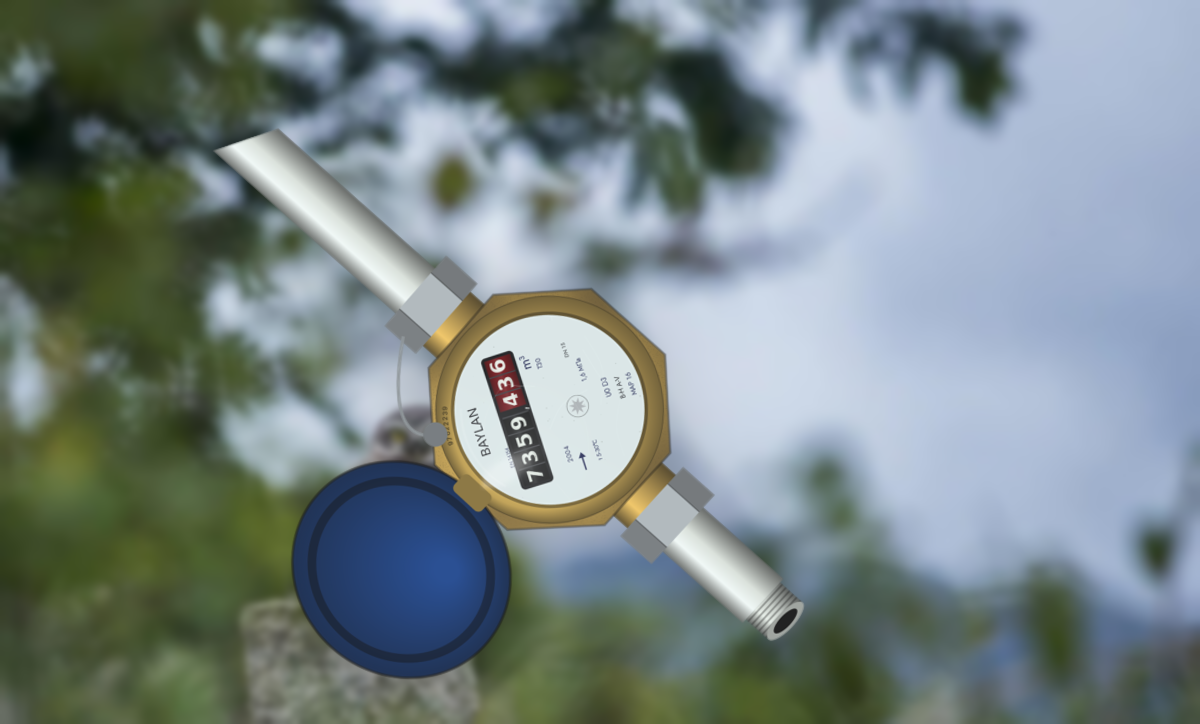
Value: 7359.436m³
